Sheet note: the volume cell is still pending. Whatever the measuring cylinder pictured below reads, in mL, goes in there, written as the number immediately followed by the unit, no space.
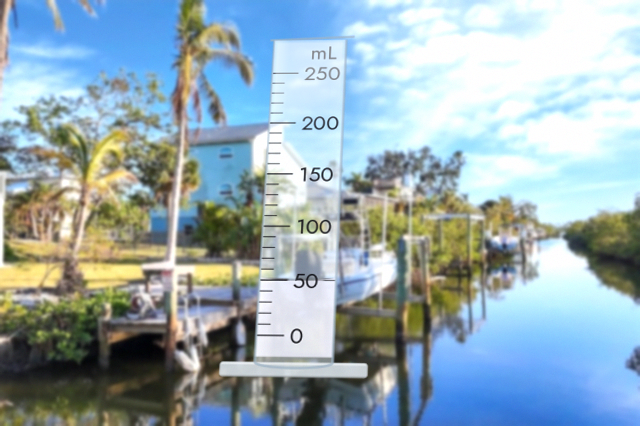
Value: 50mL
